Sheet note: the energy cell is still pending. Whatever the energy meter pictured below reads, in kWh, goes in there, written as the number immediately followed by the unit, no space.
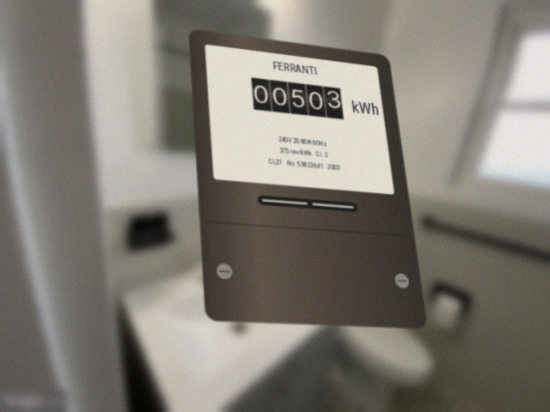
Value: 503kWh
